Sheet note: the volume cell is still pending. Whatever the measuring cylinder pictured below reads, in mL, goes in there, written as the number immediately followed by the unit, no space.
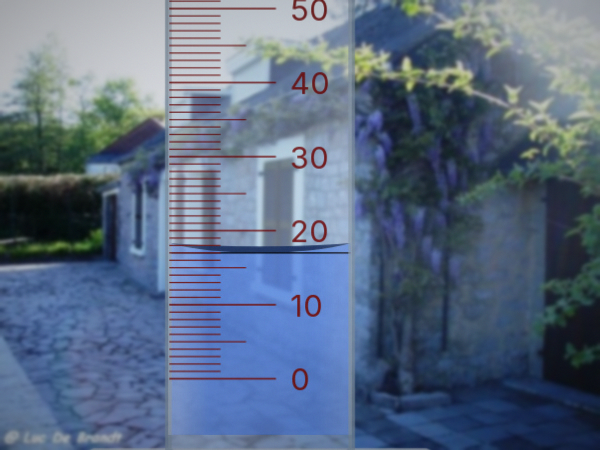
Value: 17mL
